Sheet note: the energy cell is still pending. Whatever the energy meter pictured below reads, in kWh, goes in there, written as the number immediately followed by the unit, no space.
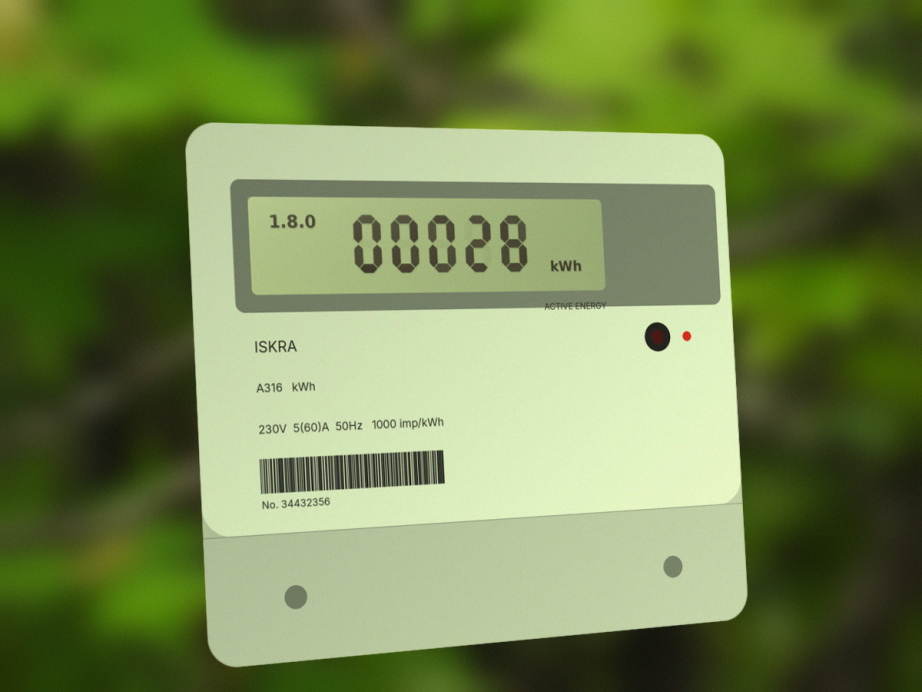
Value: 28kWh
